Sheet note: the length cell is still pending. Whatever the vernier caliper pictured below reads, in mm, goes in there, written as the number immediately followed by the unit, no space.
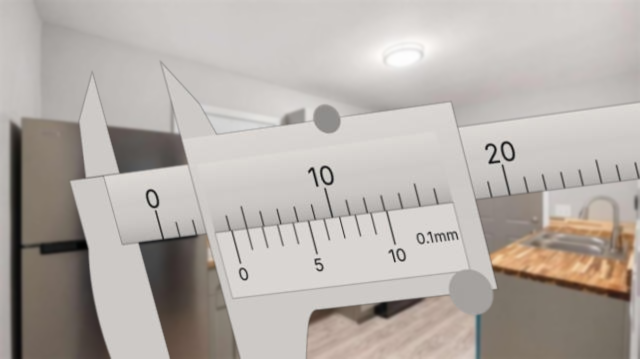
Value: 4.1mm
